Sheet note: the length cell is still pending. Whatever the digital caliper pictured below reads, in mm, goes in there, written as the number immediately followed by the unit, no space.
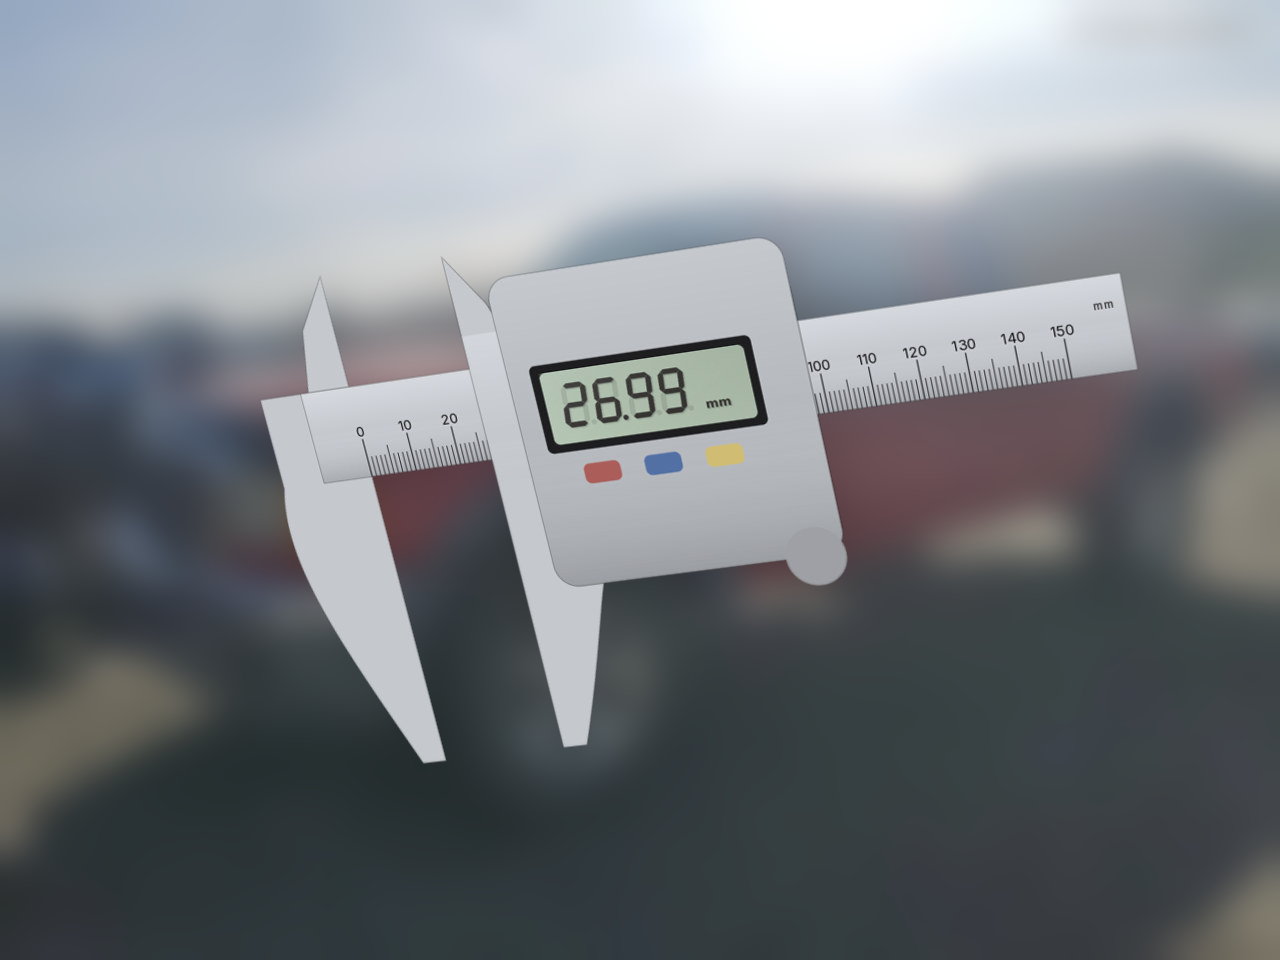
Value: 26.99mm
